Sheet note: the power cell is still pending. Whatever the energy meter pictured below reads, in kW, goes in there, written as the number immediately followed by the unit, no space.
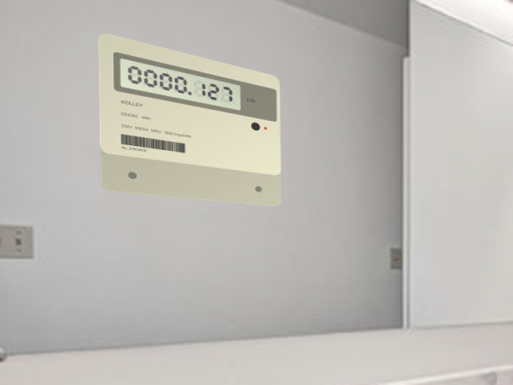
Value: 0.127kW
